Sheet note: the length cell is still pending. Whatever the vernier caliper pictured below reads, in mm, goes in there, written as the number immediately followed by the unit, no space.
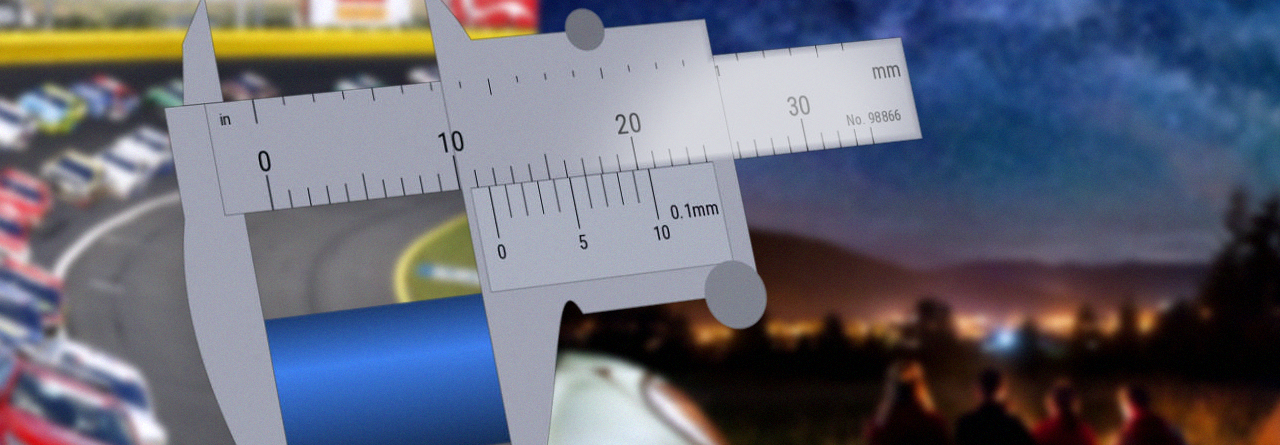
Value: 11.6mm
